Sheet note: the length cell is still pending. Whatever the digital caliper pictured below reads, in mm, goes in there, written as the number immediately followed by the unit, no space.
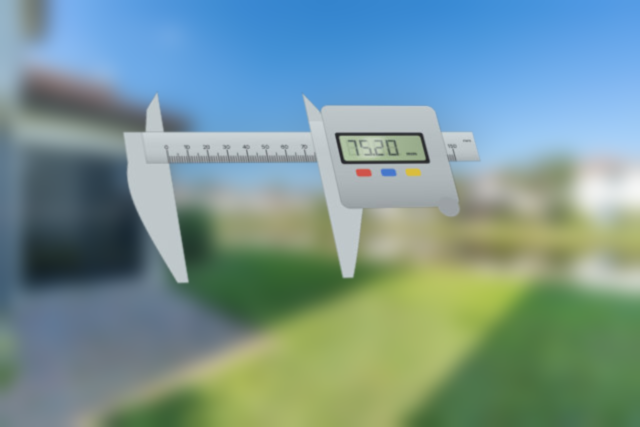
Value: 75.20mm
